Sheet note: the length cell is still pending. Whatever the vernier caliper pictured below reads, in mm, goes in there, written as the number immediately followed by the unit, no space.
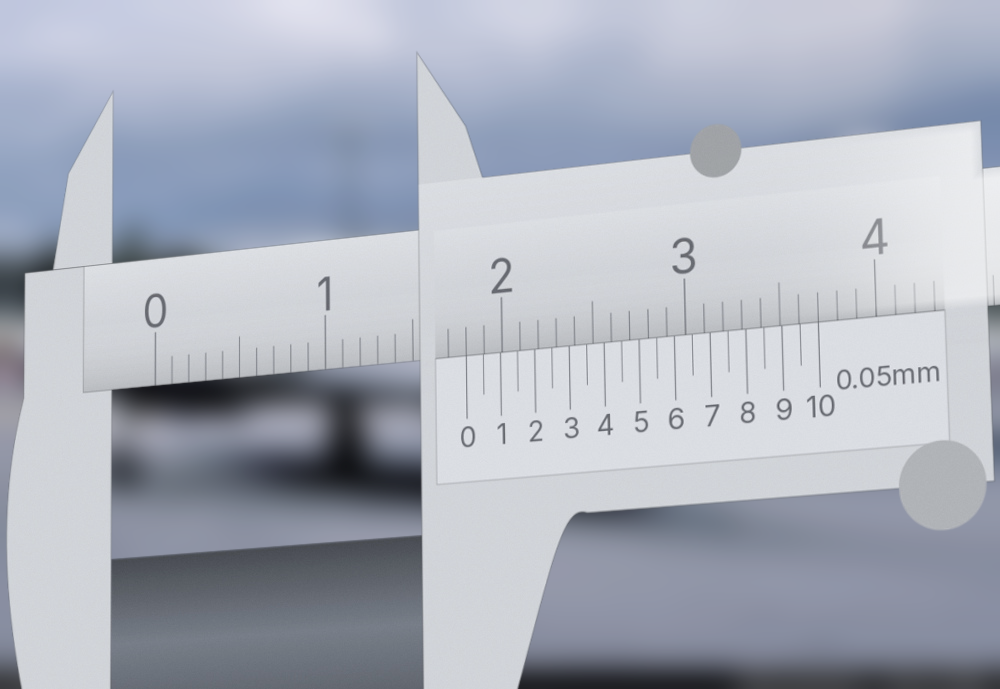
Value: 18.0mm
